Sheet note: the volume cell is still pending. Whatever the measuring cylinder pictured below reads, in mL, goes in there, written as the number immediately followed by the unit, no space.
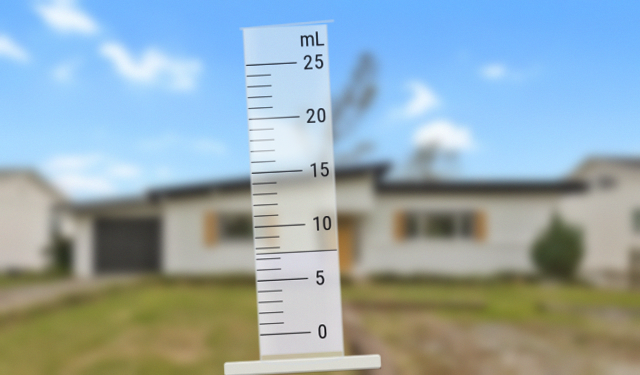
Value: 7.5mL
